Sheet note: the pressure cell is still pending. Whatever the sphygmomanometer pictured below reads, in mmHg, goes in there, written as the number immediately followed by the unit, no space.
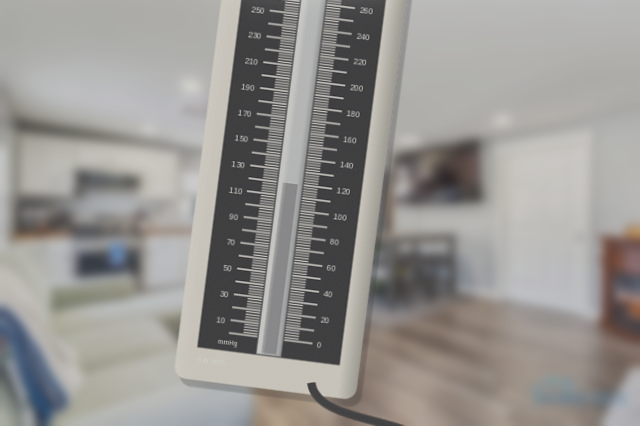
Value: 120mmHg
